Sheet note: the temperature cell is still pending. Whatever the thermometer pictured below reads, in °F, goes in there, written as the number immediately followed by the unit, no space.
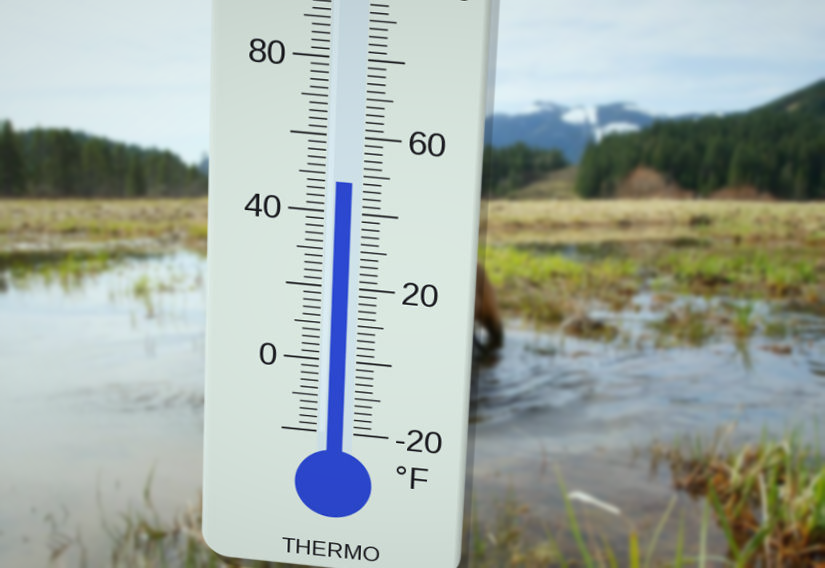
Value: 48°F
